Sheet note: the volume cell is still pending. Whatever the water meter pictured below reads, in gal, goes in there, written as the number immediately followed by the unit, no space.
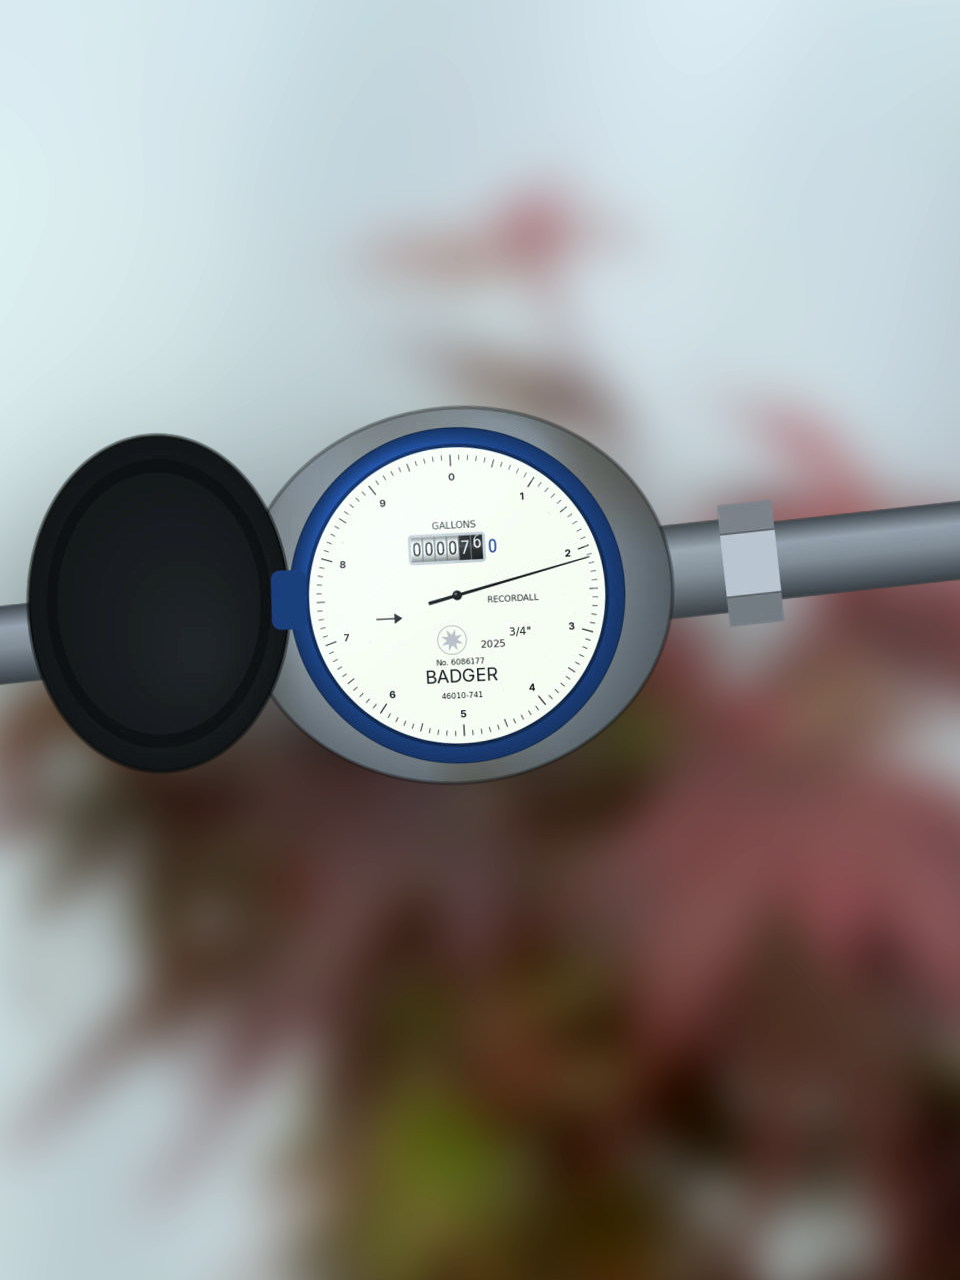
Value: 762.1gal
